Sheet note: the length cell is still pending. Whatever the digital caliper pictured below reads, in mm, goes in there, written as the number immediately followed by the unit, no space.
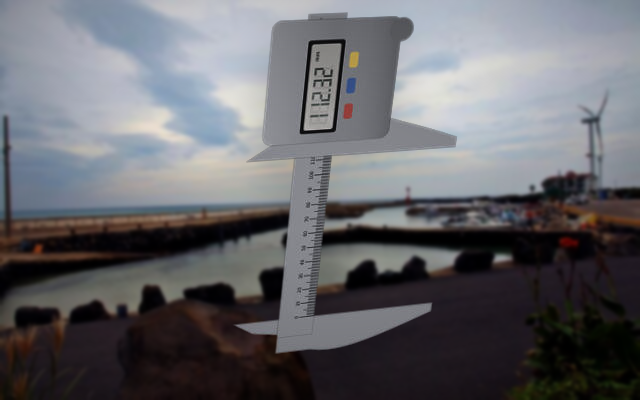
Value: 112.32mm
